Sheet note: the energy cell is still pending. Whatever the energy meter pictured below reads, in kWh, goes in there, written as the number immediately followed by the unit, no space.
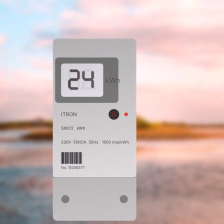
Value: 24kWh
